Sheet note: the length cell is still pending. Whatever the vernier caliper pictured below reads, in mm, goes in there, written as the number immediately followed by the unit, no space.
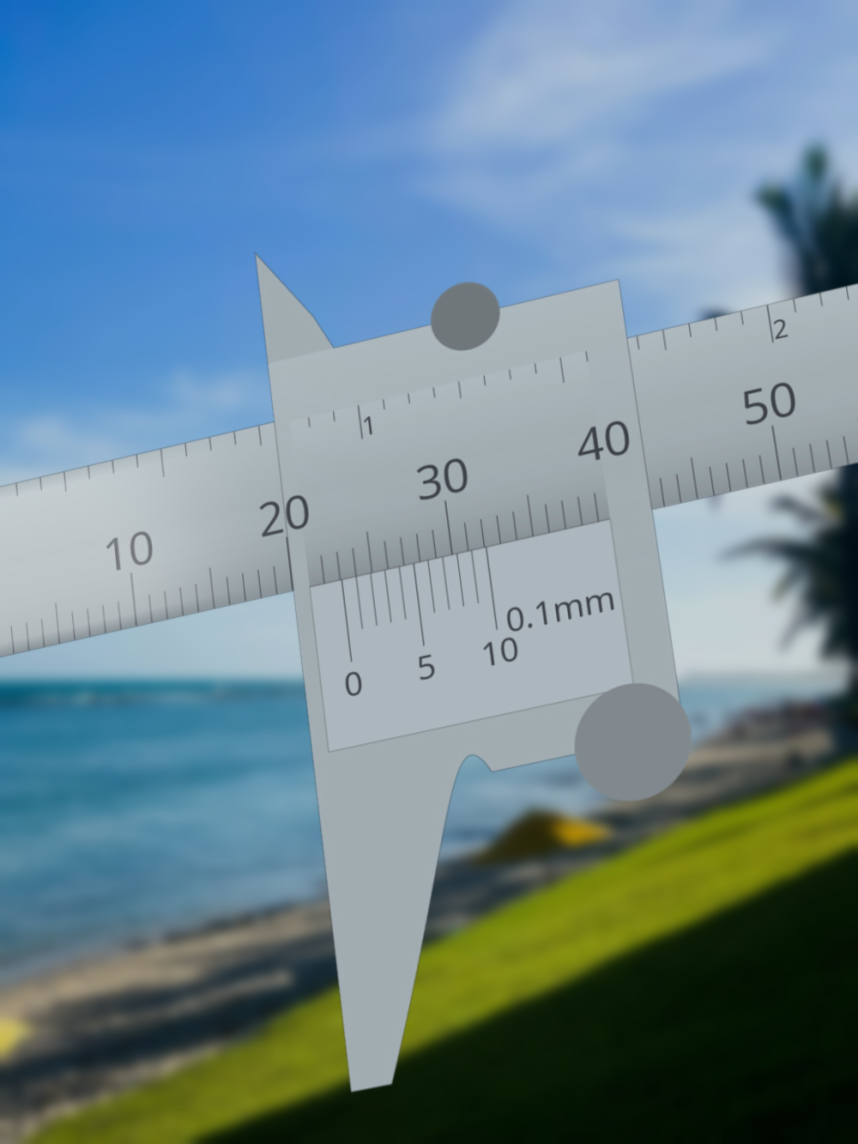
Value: 23.1mm
